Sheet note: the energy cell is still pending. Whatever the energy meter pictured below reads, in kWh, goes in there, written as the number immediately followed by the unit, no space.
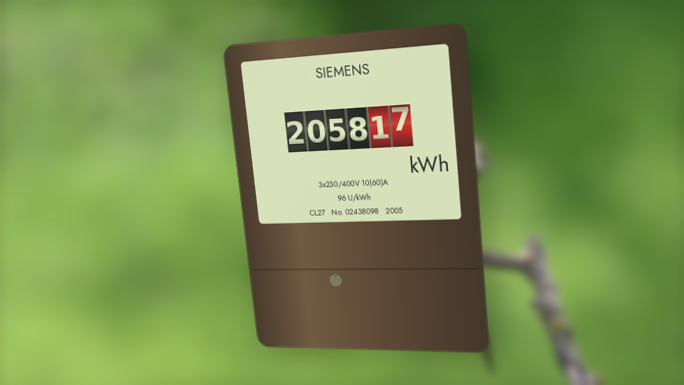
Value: 2058.17kWh
